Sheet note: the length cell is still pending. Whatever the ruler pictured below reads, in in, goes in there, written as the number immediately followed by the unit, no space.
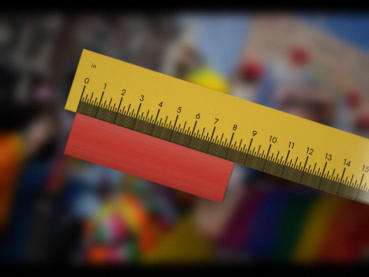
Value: 8.5in
